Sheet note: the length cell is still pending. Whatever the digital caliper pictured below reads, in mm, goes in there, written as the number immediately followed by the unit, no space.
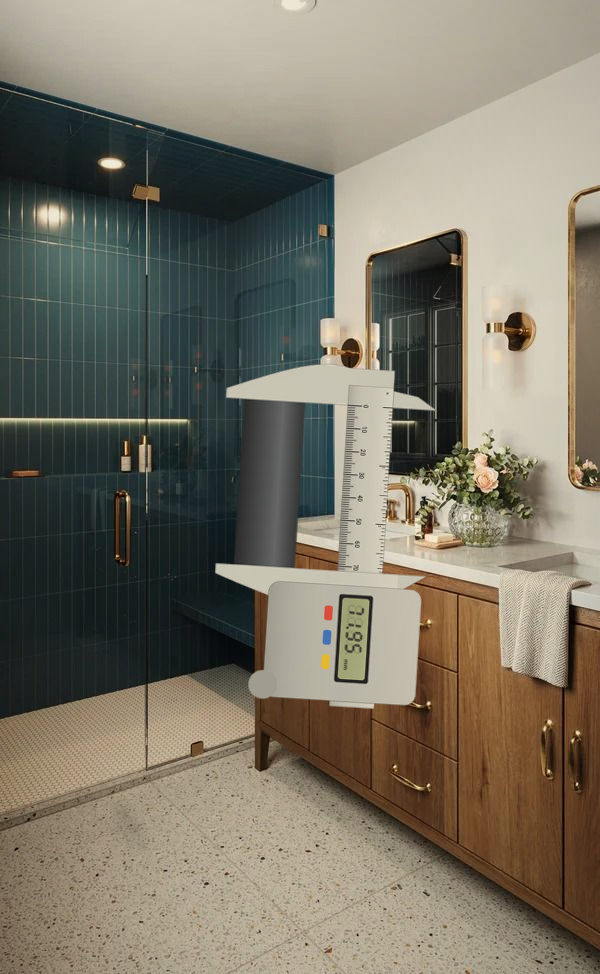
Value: 71.95mm
